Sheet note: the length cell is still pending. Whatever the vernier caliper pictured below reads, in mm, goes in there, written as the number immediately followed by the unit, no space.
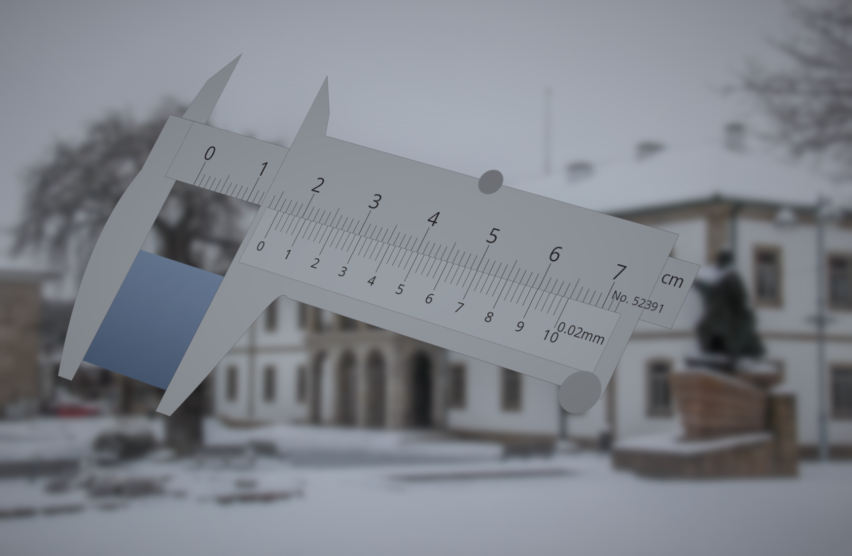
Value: 15.8mm
